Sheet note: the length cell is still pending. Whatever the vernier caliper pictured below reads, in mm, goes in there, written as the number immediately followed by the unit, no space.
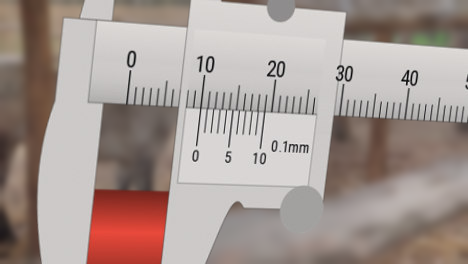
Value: 10.0mm
